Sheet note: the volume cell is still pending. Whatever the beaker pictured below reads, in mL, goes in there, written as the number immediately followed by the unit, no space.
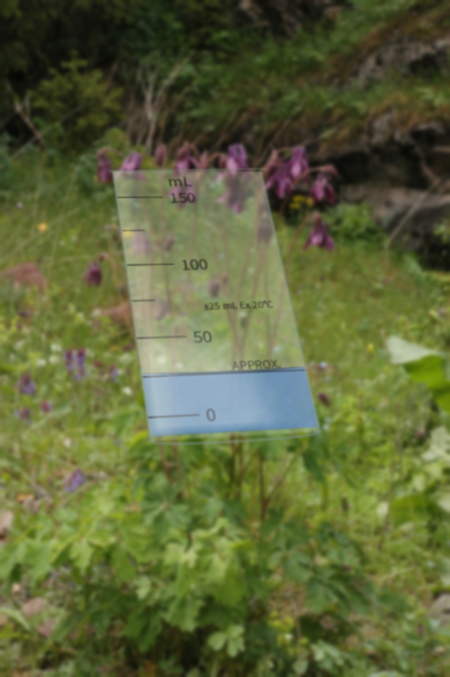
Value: 25mL
